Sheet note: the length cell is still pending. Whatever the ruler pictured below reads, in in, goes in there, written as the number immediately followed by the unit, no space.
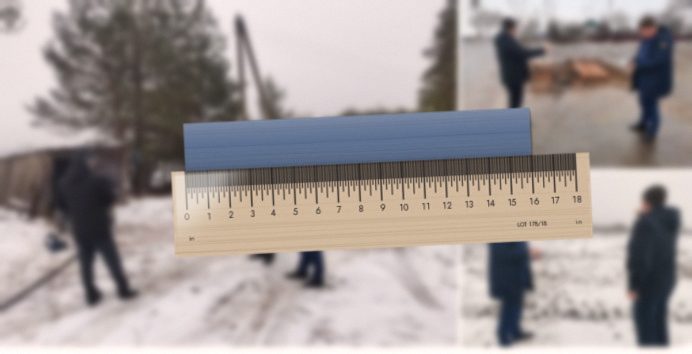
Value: 16in
